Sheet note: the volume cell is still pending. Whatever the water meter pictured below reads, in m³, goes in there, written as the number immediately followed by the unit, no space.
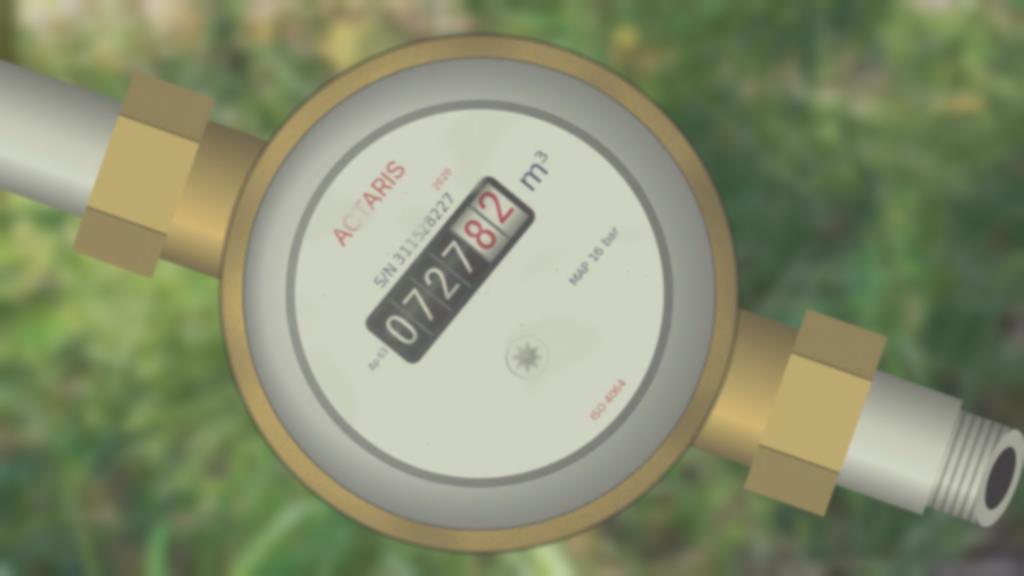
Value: 727.82m³
